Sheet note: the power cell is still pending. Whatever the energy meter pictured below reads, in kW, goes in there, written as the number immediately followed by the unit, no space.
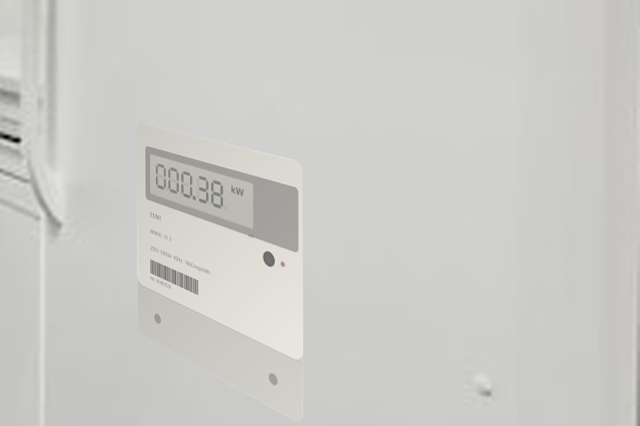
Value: 0.38kW
